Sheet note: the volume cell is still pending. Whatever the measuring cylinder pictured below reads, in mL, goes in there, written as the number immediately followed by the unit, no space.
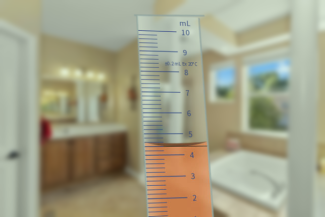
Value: 4.4mL
